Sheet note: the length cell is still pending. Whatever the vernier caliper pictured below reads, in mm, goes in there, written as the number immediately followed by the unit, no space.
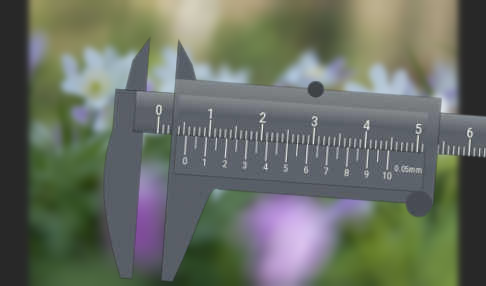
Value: 5.5mm
